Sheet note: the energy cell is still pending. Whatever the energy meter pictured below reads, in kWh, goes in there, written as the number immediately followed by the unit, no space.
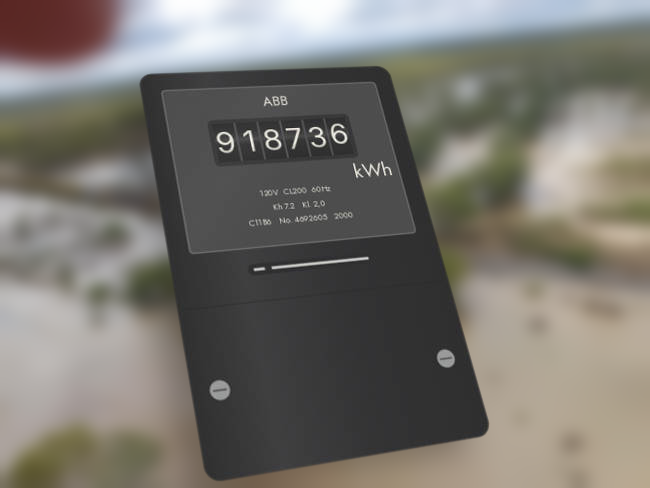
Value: 918736kWh
